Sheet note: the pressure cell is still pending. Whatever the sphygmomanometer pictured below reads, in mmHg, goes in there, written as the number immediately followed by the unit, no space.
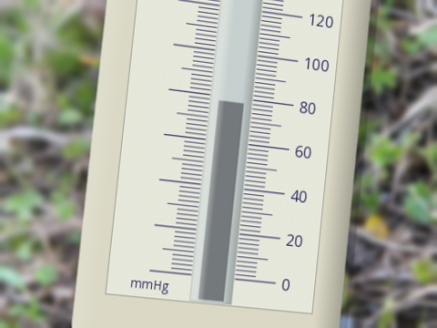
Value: 78mmHg
